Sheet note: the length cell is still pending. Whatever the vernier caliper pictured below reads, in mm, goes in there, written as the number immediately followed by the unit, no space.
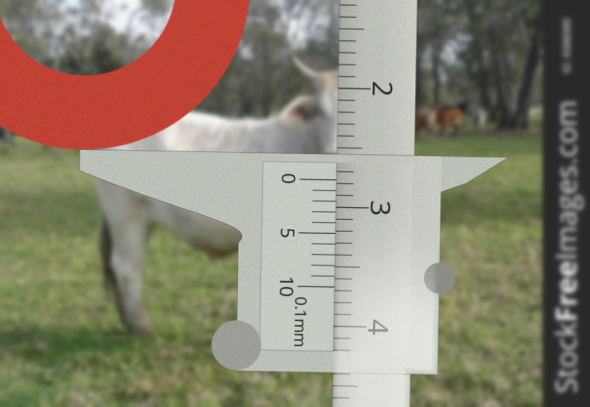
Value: 27.7mm
